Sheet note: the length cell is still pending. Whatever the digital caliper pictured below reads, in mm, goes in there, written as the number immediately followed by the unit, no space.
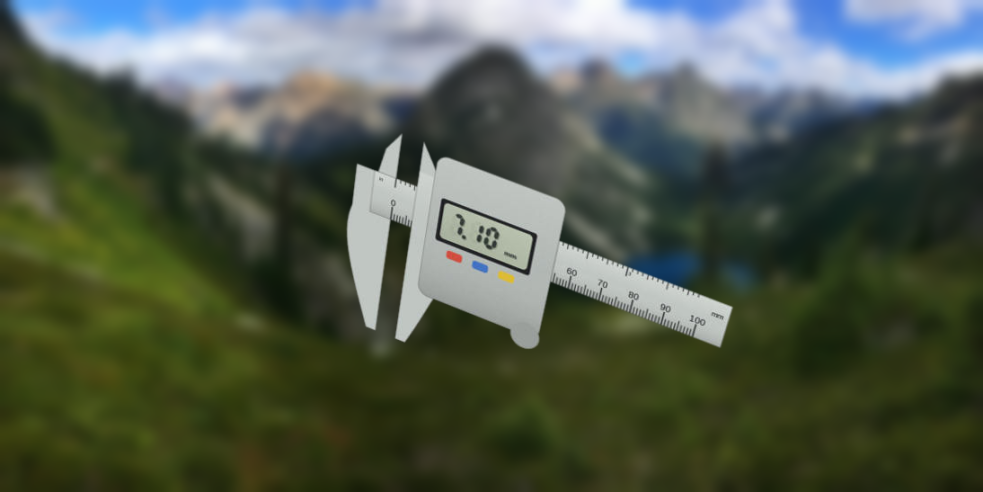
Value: 7.10mm
